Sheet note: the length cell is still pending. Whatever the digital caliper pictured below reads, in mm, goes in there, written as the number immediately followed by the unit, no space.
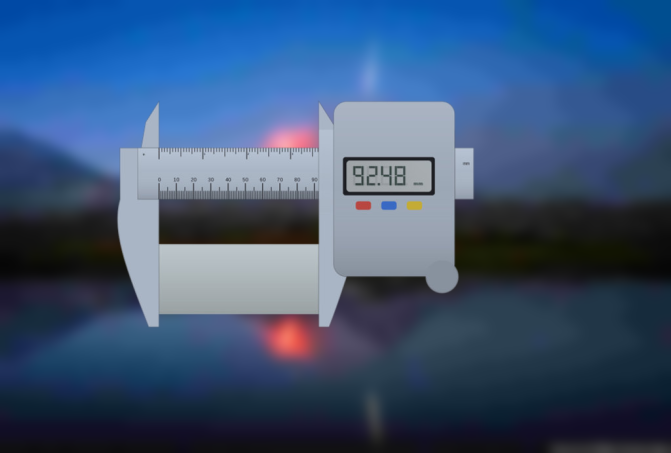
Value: 92.48mm
